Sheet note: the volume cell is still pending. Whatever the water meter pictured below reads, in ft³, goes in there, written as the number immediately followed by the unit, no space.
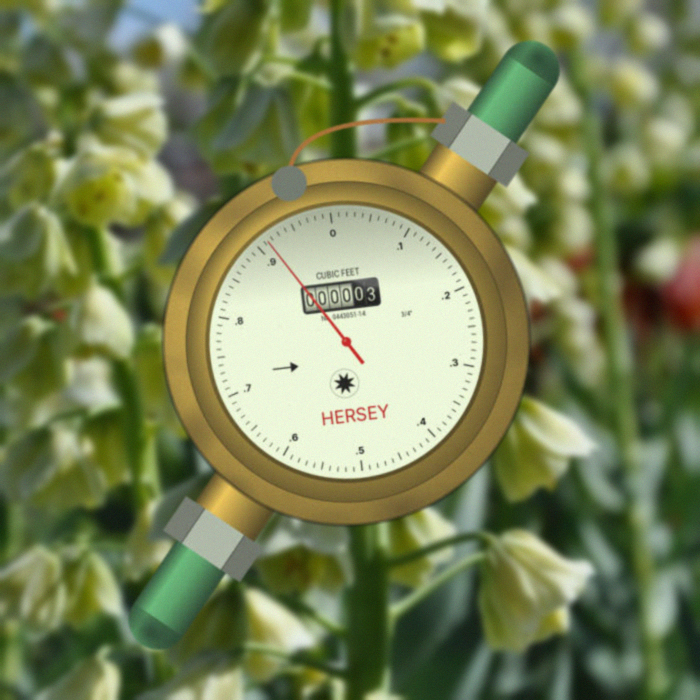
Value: 2.91ft³
